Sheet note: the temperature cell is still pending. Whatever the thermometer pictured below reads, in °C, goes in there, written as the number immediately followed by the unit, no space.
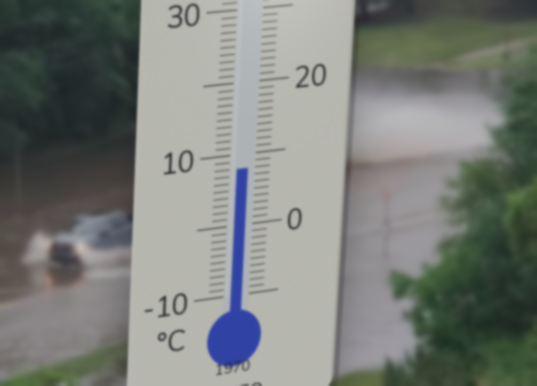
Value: 8°C
